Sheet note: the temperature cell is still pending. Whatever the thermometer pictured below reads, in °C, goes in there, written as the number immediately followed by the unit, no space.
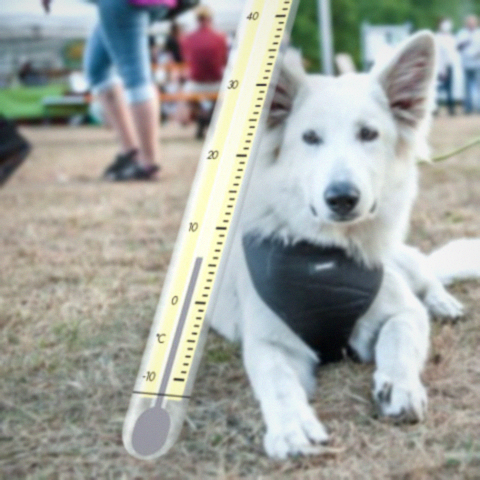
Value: 6°C
